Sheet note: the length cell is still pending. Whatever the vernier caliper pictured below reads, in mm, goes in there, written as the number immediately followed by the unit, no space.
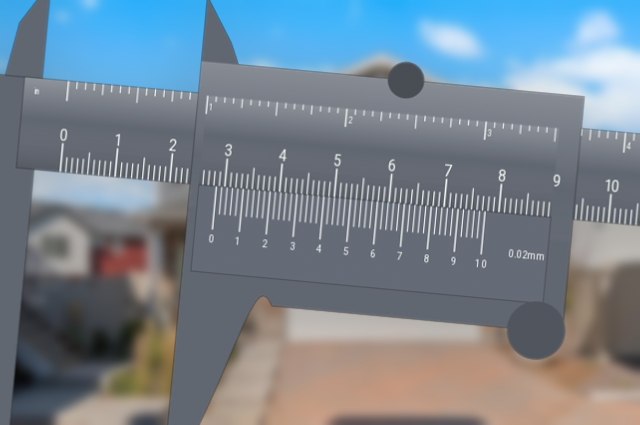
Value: 28.5mm
